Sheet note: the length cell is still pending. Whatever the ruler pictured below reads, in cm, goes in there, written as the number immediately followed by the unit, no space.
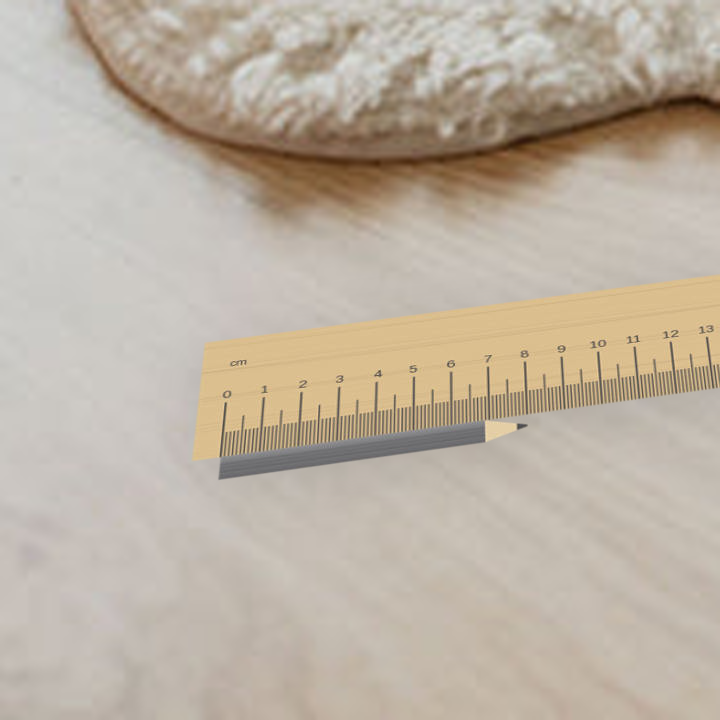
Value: 8cm
